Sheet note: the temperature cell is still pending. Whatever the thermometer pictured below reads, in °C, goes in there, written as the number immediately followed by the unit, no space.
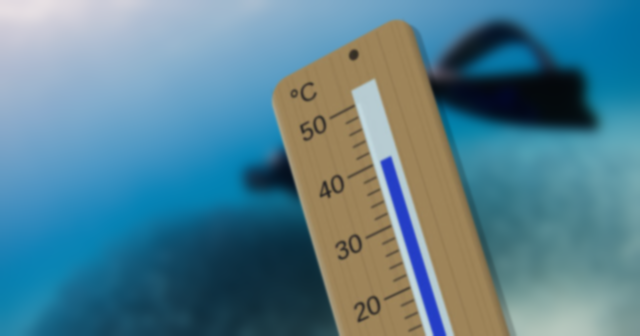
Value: 40°C
